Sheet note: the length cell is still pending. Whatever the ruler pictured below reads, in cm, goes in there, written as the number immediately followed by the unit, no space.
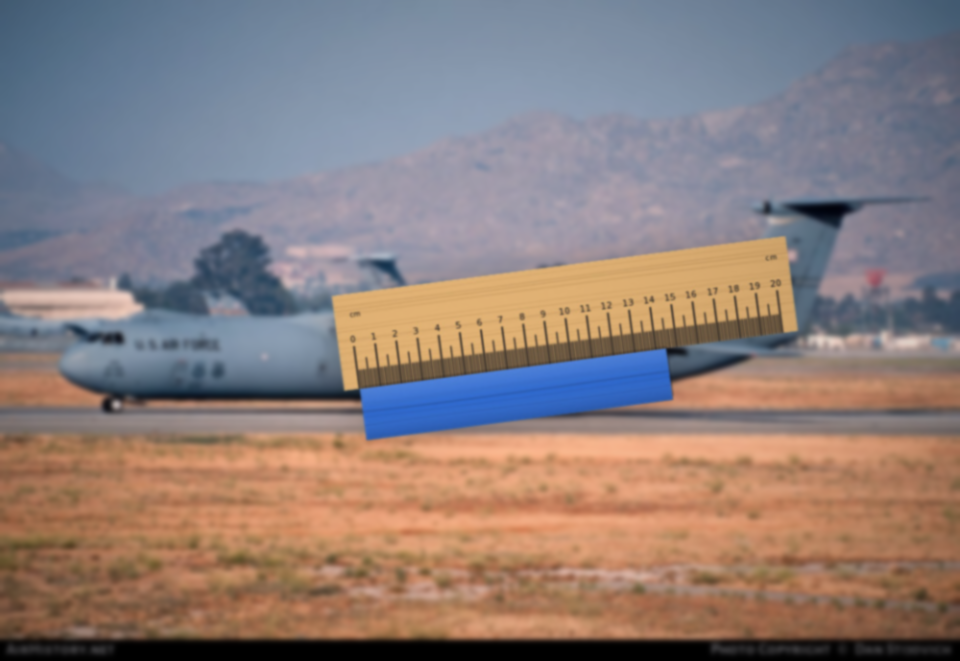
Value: 14.5cm
